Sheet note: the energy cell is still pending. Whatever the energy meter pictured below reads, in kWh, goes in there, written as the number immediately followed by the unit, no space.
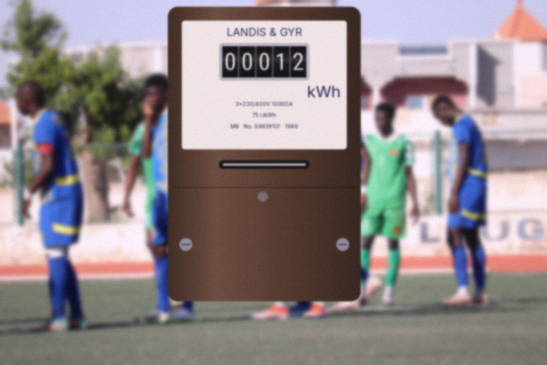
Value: 12kWh
